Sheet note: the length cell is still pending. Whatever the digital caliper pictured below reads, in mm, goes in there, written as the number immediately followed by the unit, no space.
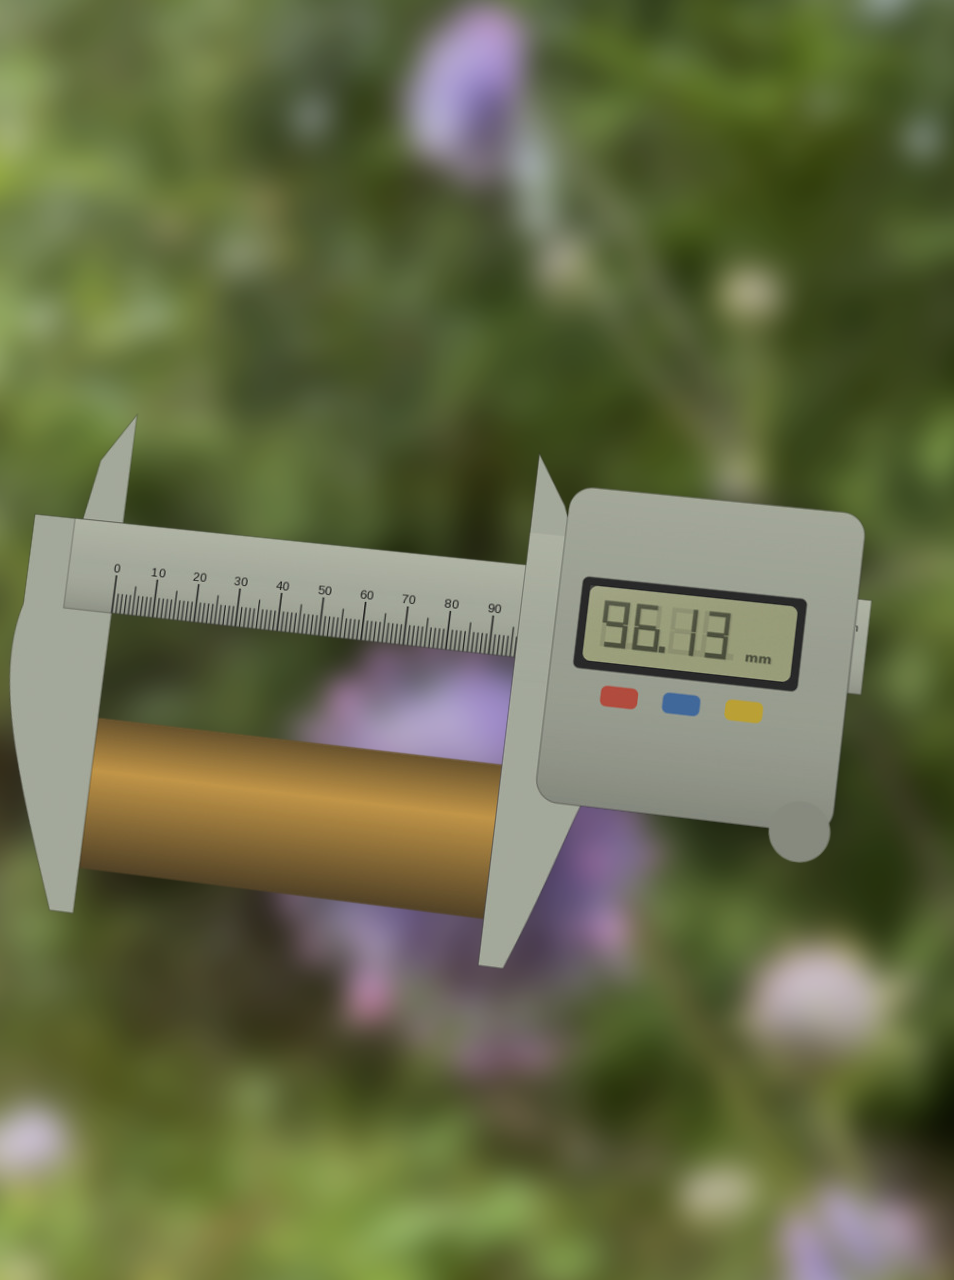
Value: 96.13mm
